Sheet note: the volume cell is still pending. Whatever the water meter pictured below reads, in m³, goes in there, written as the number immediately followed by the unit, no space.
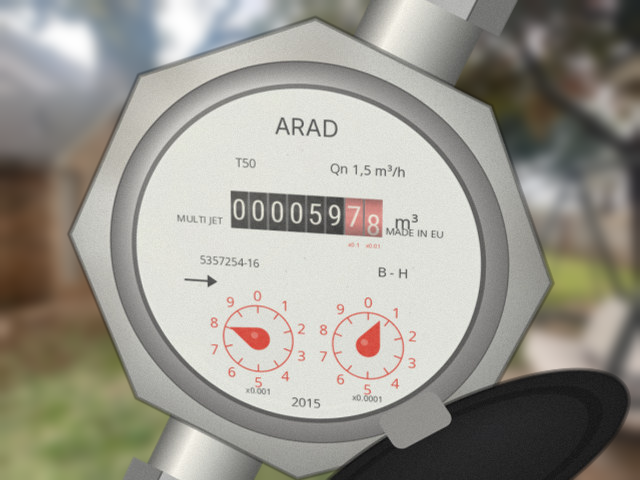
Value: 59.7780m³
